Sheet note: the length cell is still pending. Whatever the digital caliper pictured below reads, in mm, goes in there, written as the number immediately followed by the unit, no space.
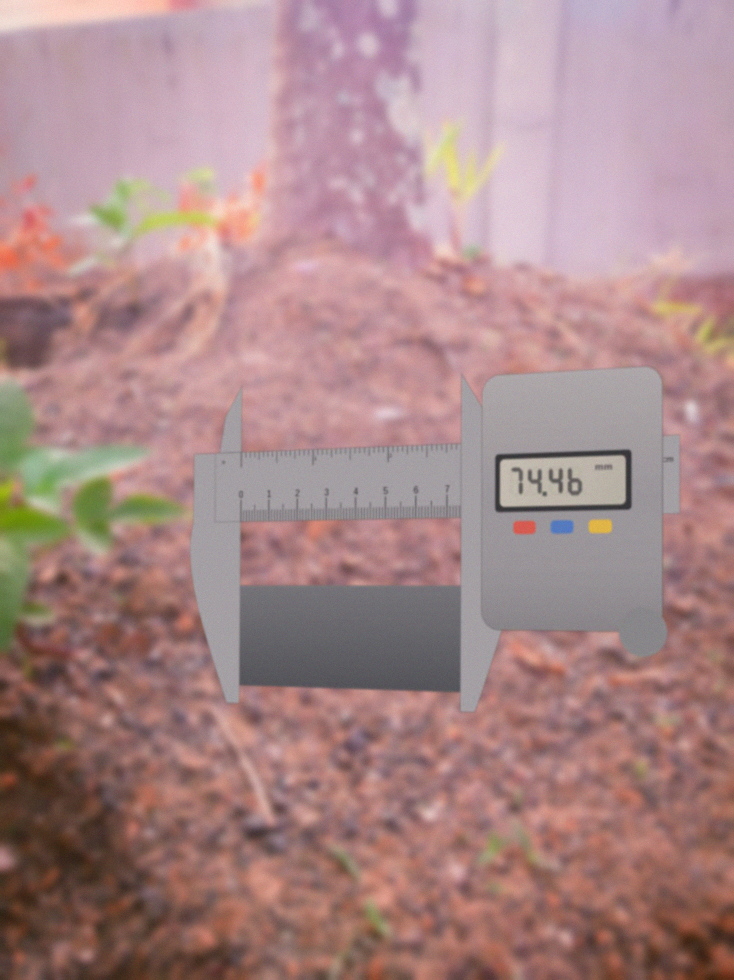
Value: 74.46mm
